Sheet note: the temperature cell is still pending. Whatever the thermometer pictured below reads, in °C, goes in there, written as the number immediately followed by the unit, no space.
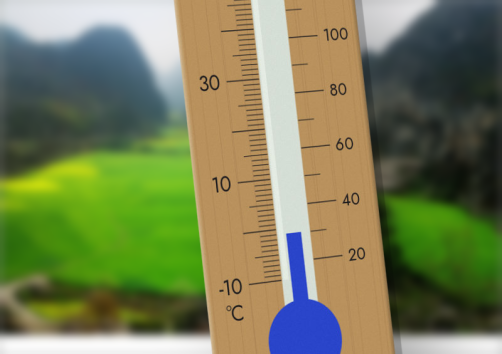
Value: -1°C
